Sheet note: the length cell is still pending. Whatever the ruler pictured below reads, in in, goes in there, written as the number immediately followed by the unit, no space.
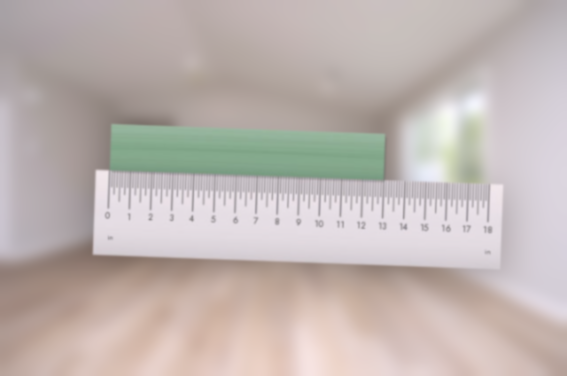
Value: 13in
